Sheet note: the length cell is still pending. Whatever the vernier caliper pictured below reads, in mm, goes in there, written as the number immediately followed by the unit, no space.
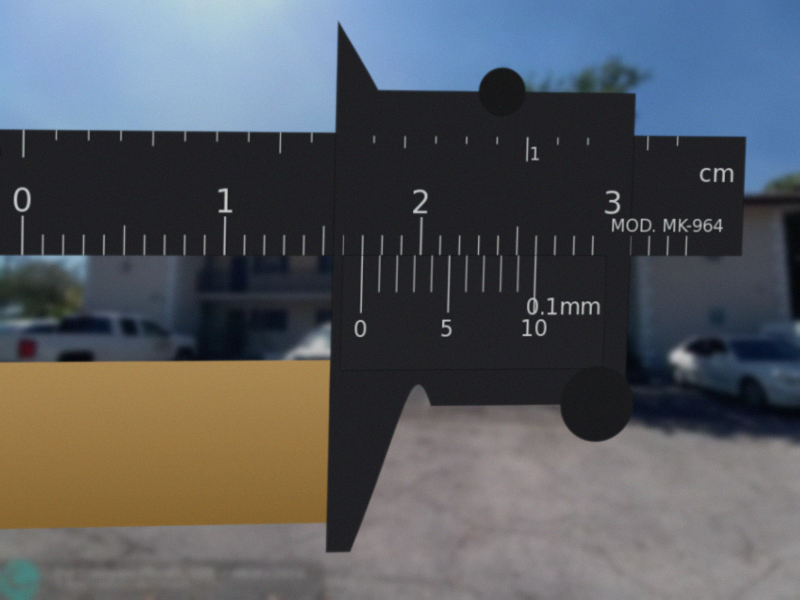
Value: 17.0mm
